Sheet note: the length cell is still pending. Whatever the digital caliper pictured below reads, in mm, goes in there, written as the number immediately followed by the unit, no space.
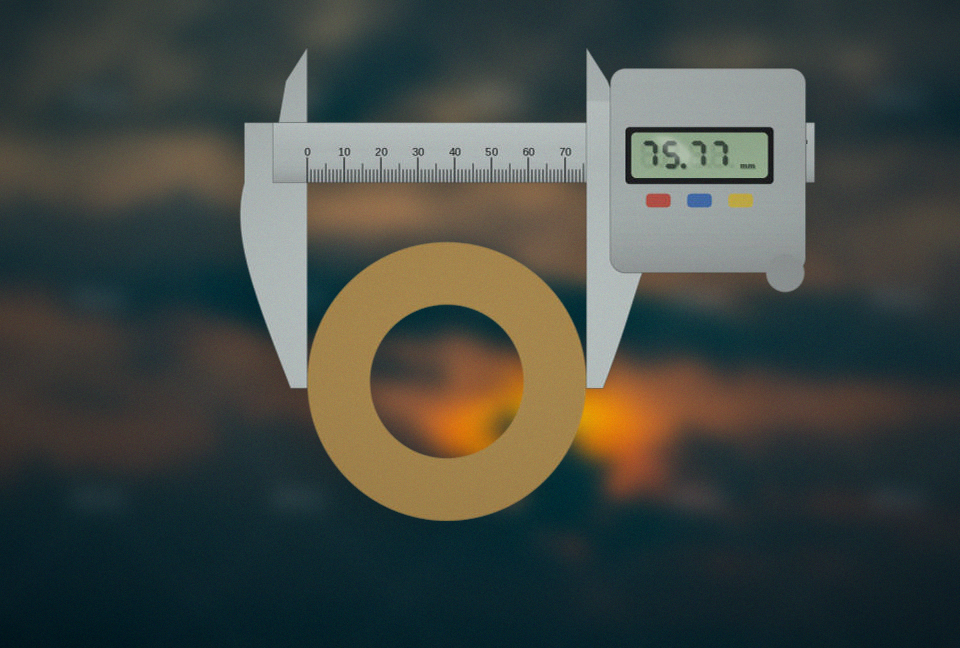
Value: 75.77mm
